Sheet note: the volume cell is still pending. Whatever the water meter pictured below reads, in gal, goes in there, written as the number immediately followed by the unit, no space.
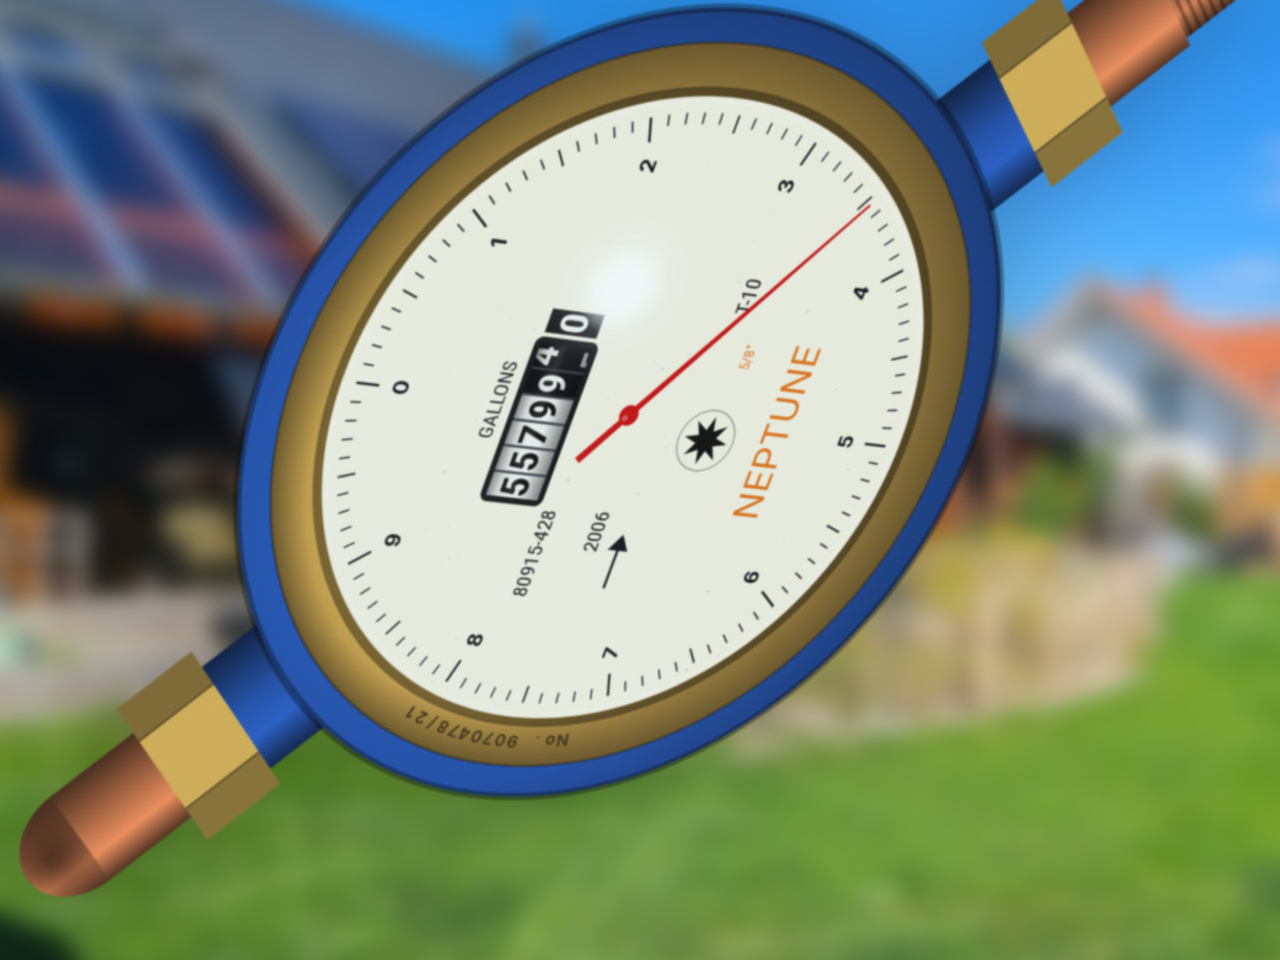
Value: 5579943.5gal
